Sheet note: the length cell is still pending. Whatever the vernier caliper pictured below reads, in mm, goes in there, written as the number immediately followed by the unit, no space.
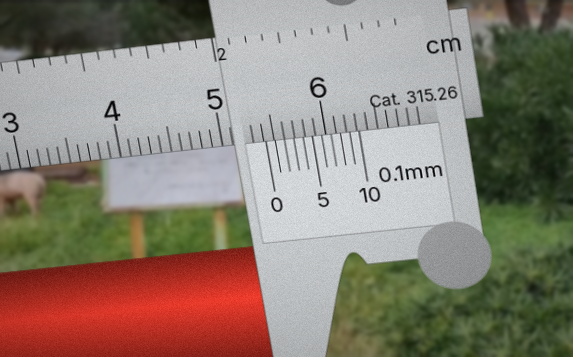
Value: 54.2mm
